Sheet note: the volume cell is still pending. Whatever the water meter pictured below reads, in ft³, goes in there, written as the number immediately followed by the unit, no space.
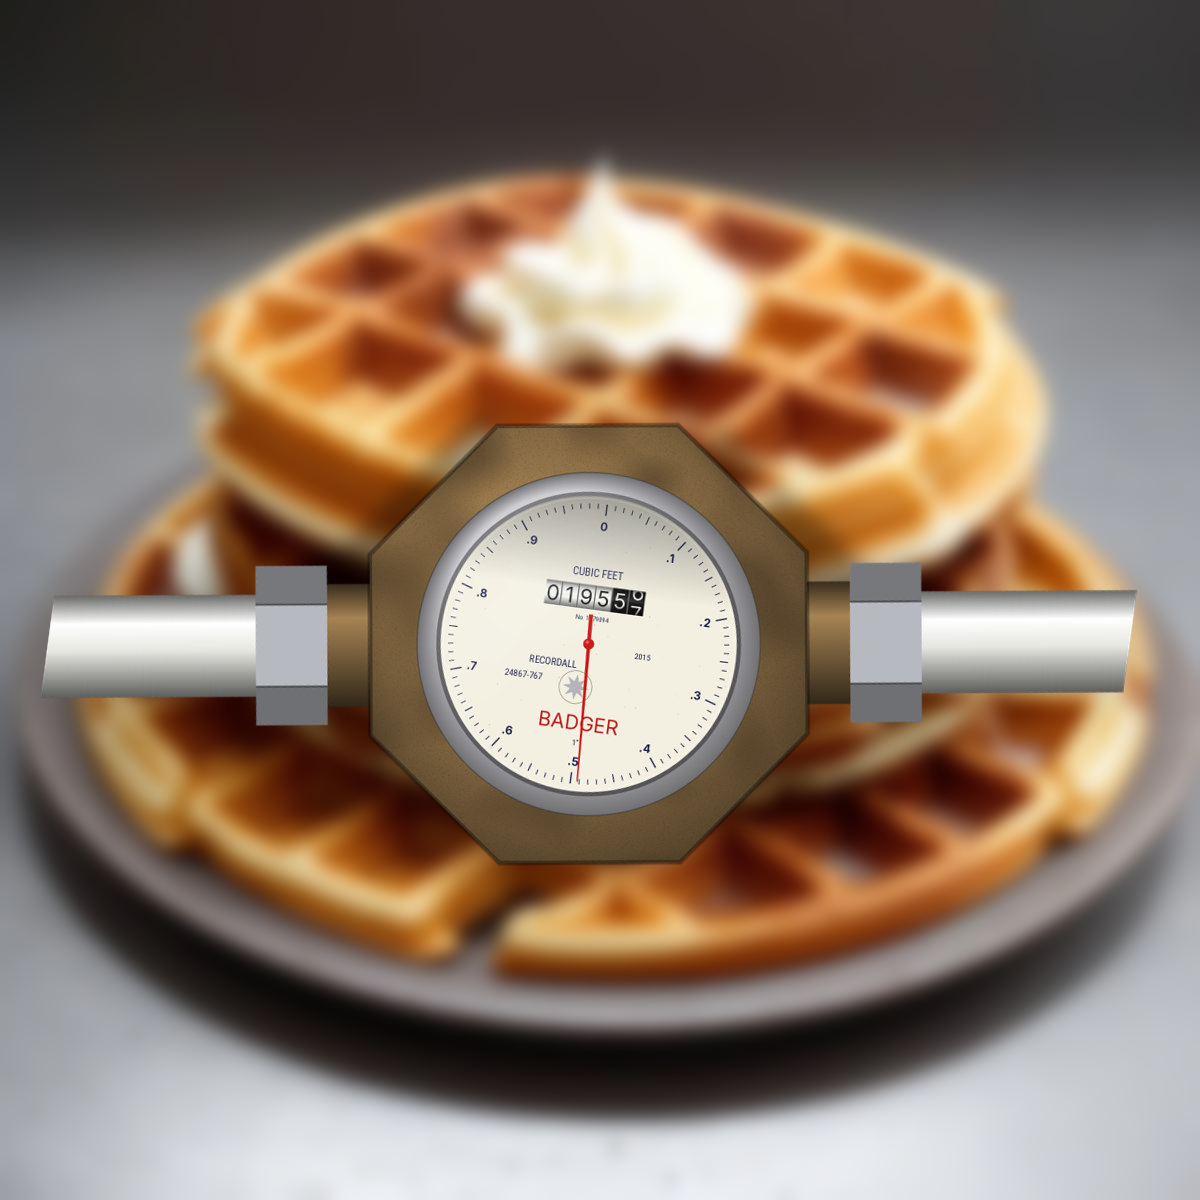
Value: 19556.49ft³
